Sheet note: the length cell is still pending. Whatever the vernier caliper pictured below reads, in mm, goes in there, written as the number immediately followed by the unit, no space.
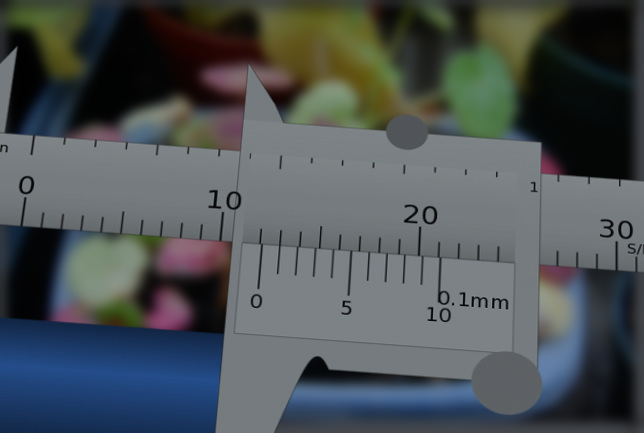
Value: 12.1mm
